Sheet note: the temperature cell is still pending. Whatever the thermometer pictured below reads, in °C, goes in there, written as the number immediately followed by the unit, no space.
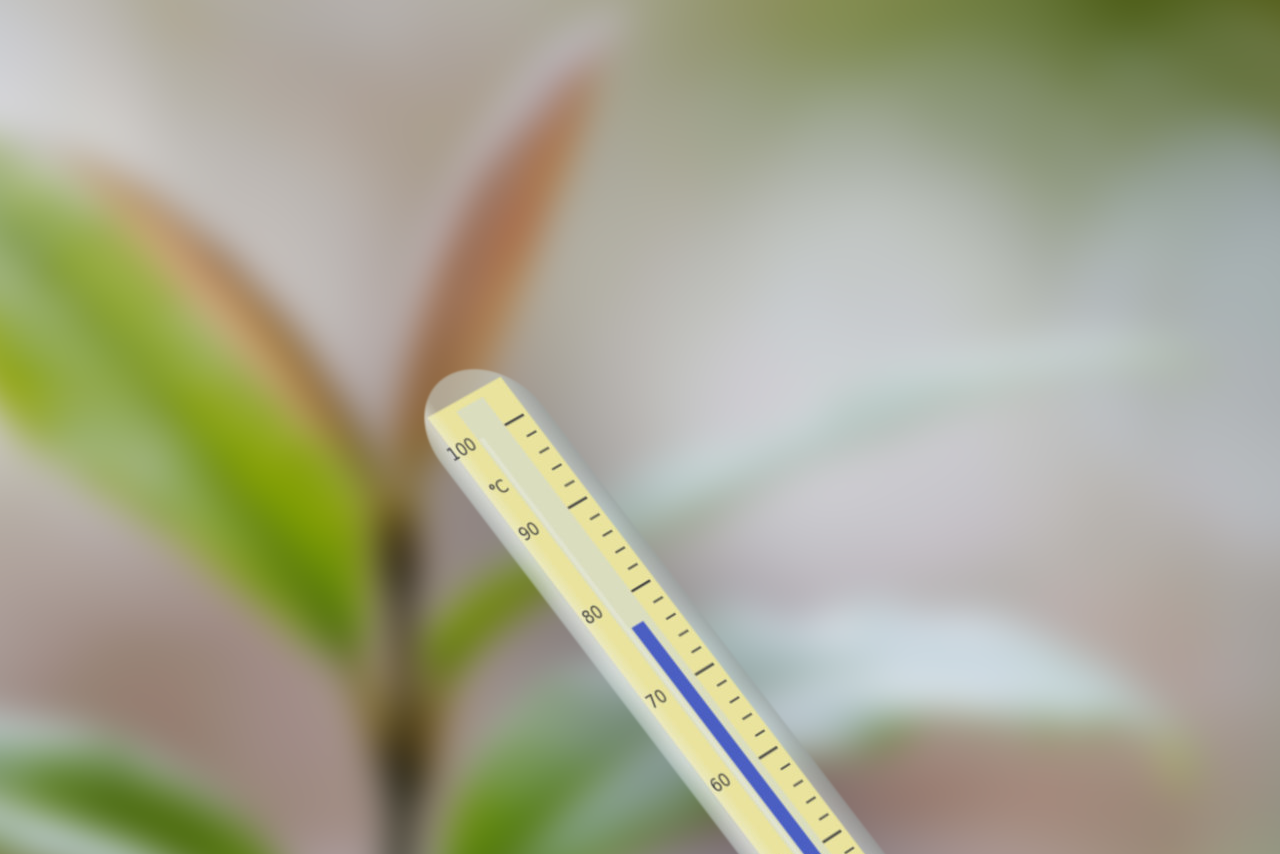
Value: 77°C
